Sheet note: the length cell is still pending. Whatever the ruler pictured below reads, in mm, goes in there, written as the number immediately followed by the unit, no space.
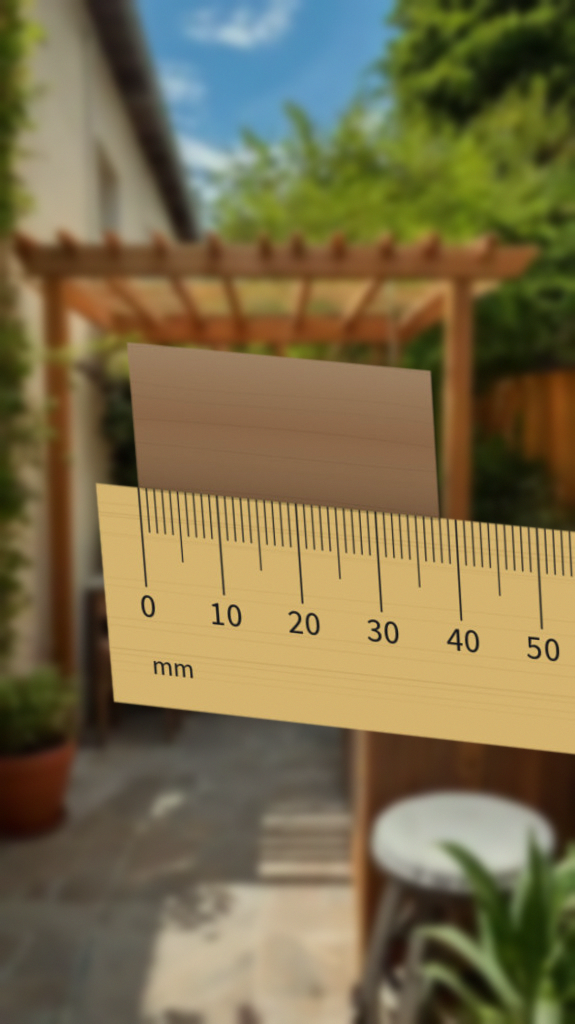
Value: 38mm
